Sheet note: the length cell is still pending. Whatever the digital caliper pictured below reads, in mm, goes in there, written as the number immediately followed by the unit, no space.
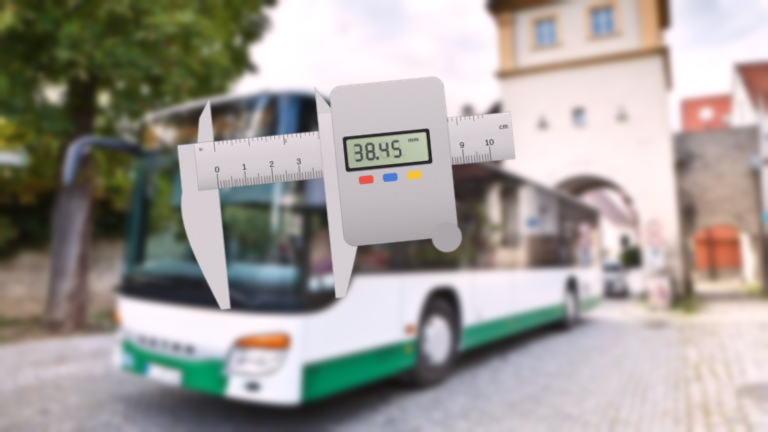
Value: 38.45mm
